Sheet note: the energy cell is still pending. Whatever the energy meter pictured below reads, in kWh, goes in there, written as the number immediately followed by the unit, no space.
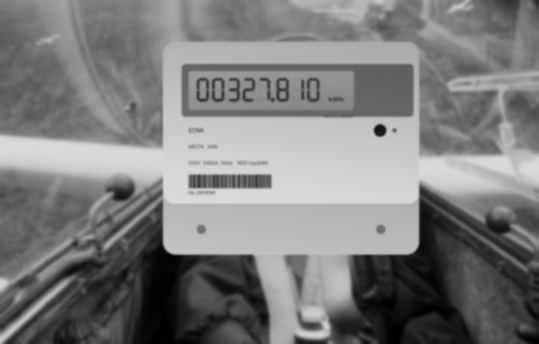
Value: 327.810kWh
